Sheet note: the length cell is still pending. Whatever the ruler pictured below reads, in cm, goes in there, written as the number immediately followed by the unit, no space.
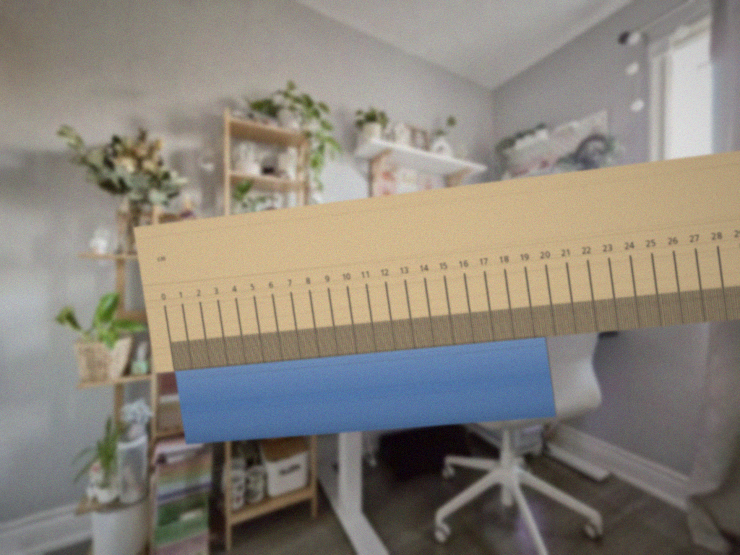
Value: 19.5cm
